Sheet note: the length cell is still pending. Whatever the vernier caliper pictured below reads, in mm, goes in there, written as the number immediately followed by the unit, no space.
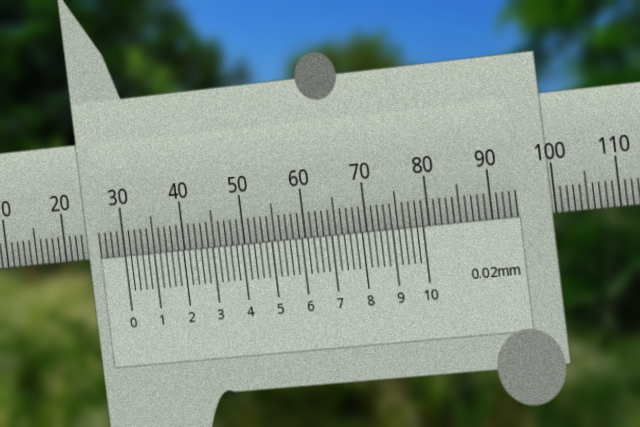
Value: 30.0mm
